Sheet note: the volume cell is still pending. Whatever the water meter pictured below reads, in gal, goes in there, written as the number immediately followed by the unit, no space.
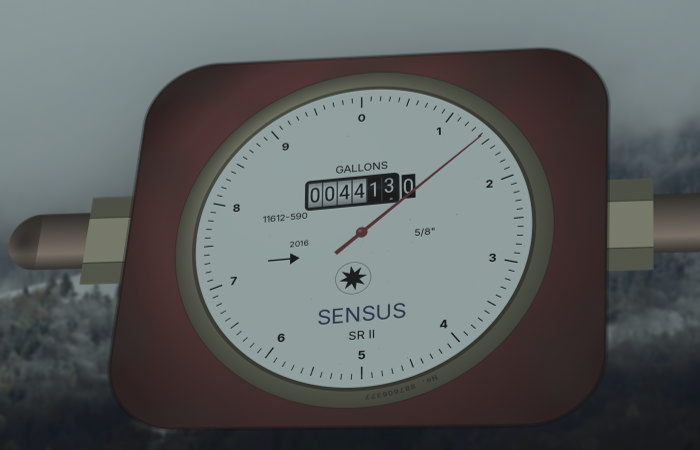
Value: 44131.4gal
